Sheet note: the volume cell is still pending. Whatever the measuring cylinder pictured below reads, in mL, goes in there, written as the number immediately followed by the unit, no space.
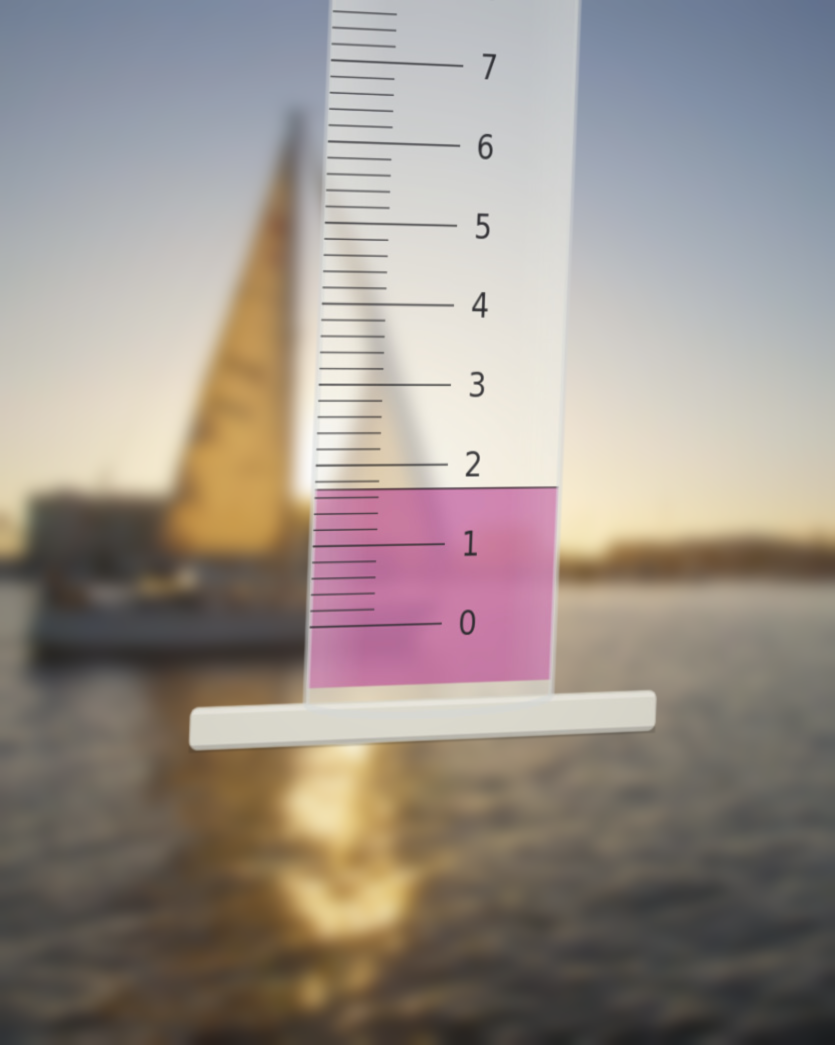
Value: 1.7mL
